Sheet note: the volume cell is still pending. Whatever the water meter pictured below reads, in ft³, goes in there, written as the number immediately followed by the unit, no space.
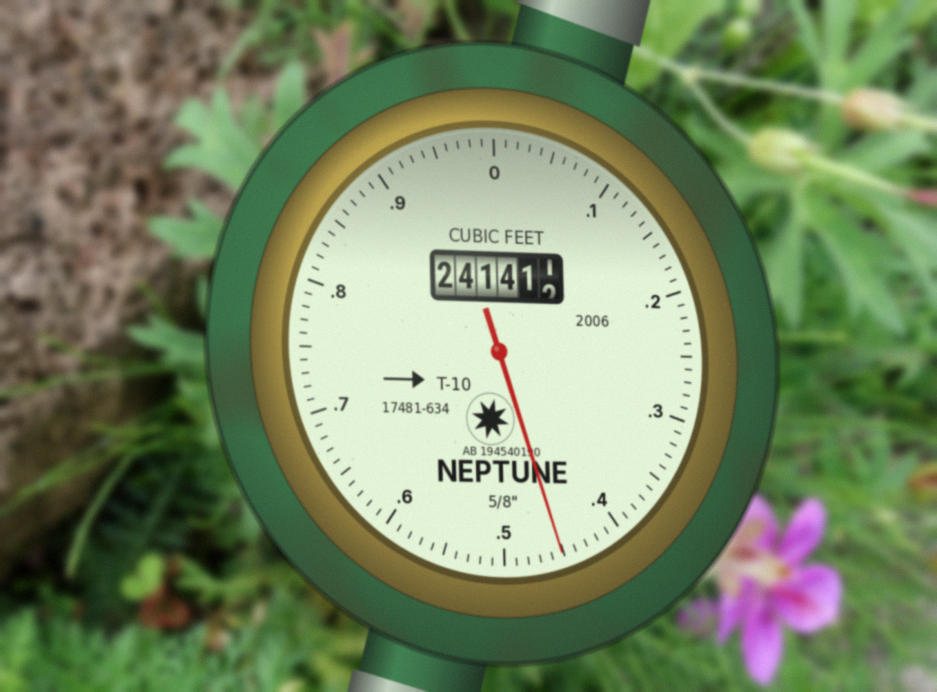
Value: 241411.45ft³
